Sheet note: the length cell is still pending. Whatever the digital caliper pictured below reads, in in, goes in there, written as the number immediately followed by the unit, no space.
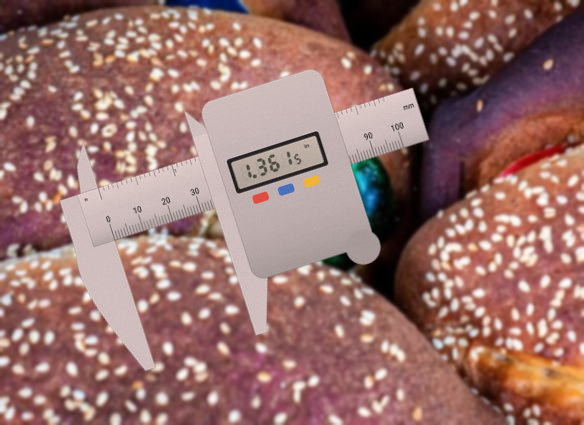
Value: 1.3615in
